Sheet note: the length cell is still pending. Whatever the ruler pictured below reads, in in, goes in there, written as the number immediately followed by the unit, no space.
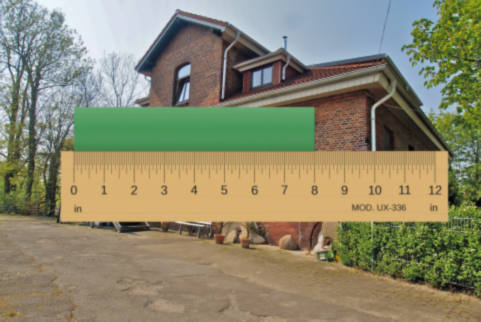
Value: 8in
